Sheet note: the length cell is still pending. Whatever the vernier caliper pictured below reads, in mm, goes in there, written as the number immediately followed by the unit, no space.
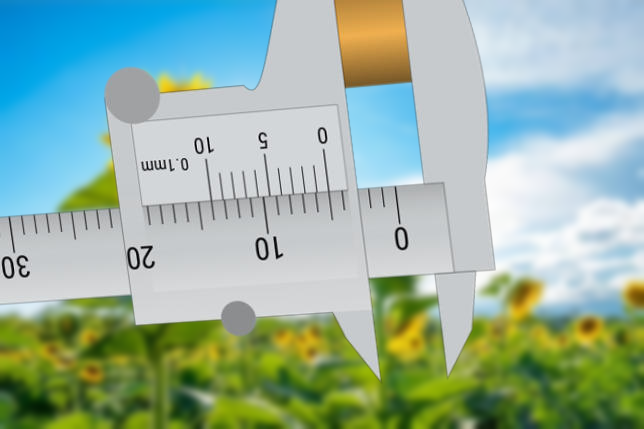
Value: 5.0mm
